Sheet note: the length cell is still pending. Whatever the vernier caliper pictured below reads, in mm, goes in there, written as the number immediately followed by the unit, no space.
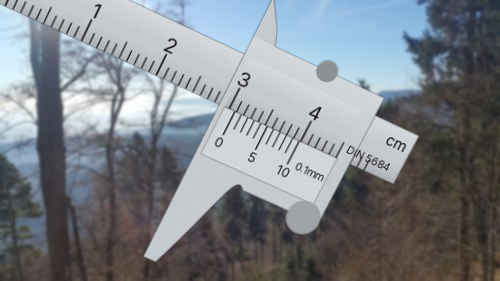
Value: 30.8mm
